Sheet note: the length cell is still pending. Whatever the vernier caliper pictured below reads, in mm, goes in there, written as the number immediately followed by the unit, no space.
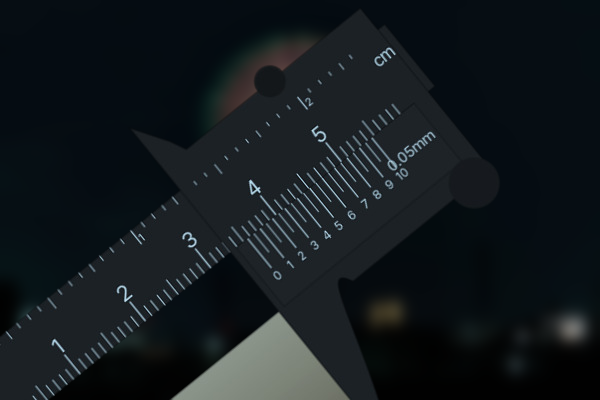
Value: 35.6mm
